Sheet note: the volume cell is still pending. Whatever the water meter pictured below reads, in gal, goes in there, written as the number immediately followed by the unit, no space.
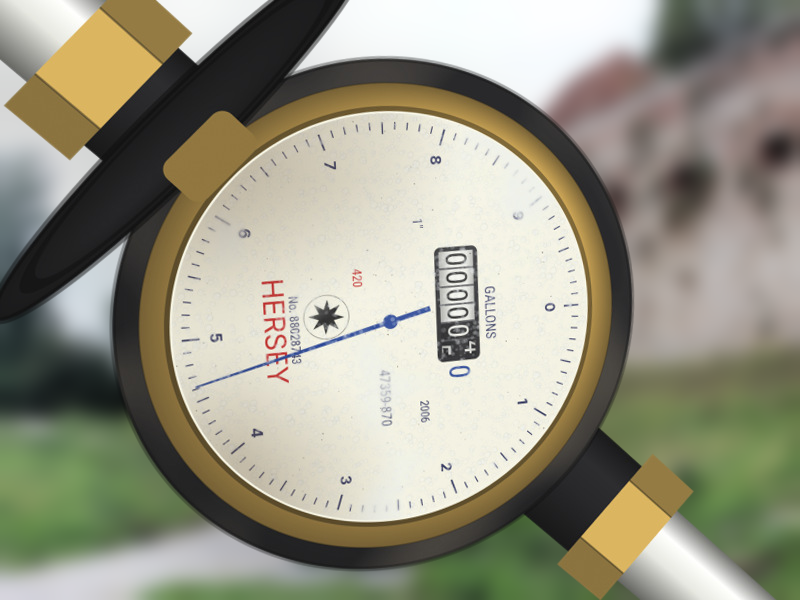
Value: 44.6gal
